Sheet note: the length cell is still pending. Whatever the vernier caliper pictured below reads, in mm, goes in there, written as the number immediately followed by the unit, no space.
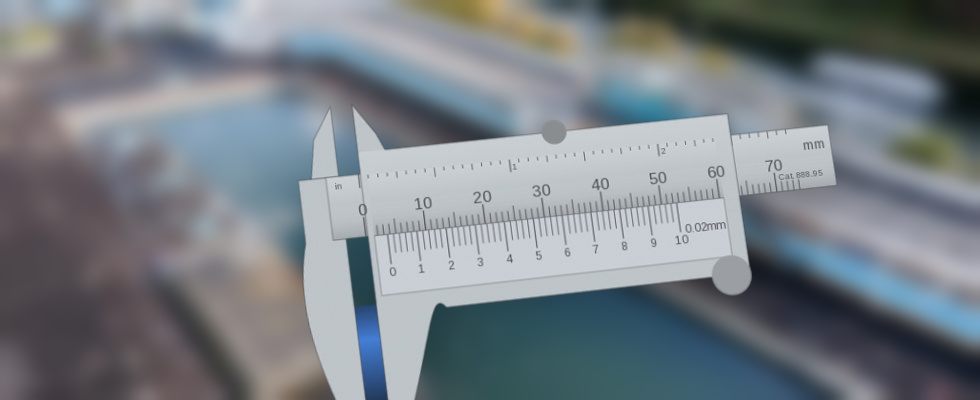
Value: 3.6mm
